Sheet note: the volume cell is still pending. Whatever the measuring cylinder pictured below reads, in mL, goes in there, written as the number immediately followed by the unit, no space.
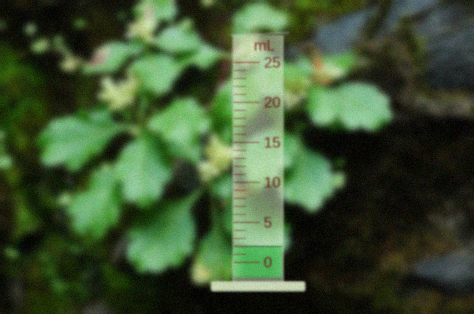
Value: 2mL
